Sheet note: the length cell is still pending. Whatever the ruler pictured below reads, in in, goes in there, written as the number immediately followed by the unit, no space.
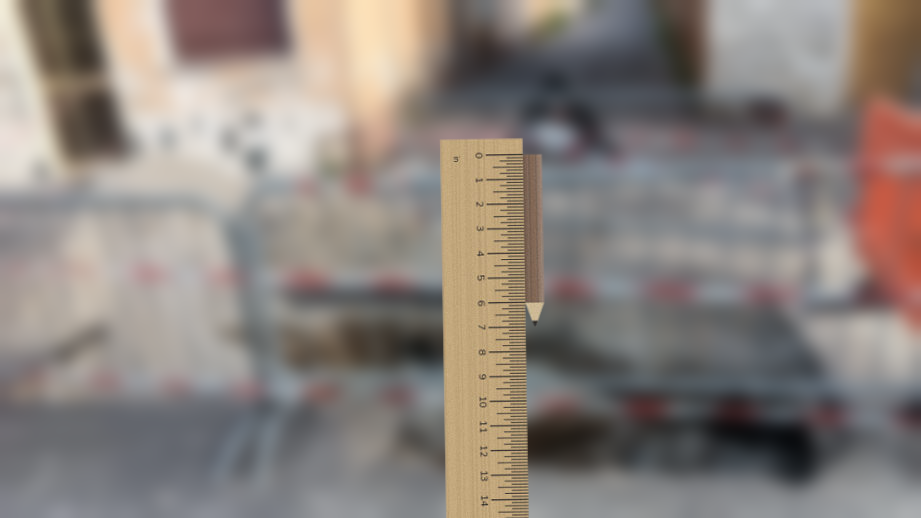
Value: 7in
